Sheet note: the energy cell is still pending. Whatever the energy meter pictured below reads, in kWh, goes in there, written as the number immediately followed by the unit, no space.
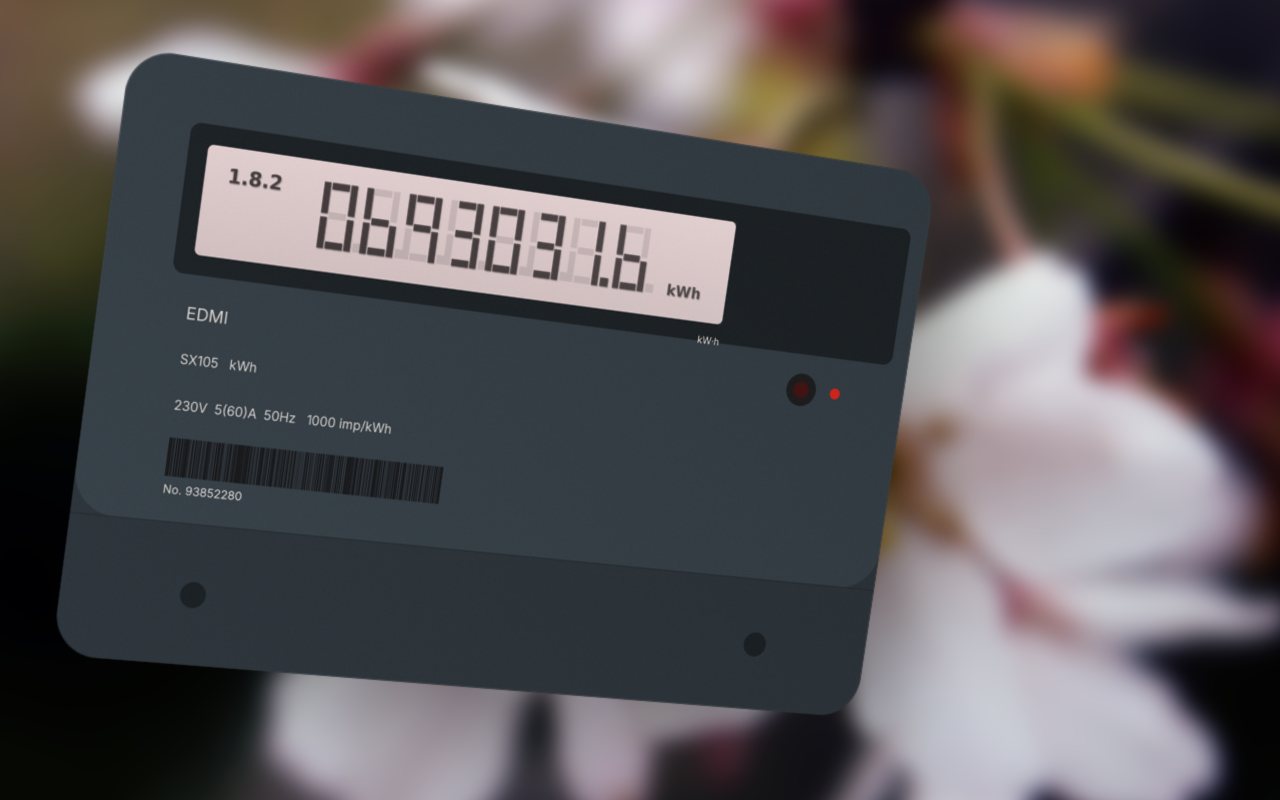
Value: 693031.6kWh
